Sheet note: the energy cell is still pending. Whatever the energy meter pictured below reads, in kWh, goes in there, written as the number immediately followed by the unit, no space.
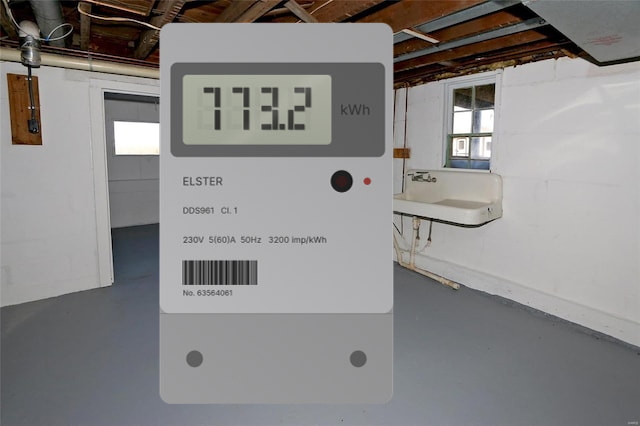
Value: 773.2kWh
